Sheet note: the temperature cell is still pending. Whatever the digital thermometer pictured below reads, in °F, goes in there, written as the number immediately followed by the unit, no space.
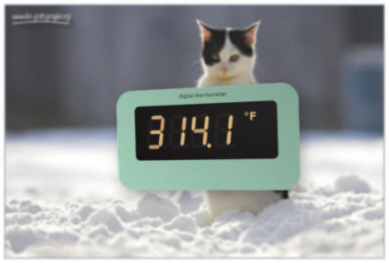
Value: 314.1°F
